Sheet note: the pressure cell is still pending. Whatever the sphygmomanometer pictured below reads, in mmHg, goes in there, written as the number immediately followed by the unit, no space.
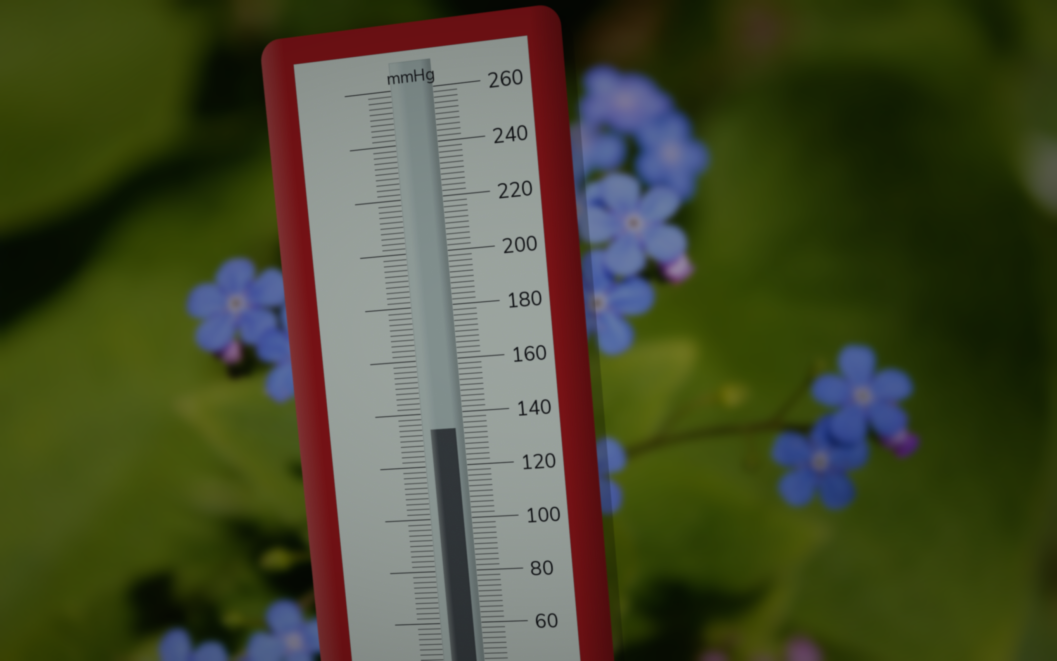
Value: 134mmHg
